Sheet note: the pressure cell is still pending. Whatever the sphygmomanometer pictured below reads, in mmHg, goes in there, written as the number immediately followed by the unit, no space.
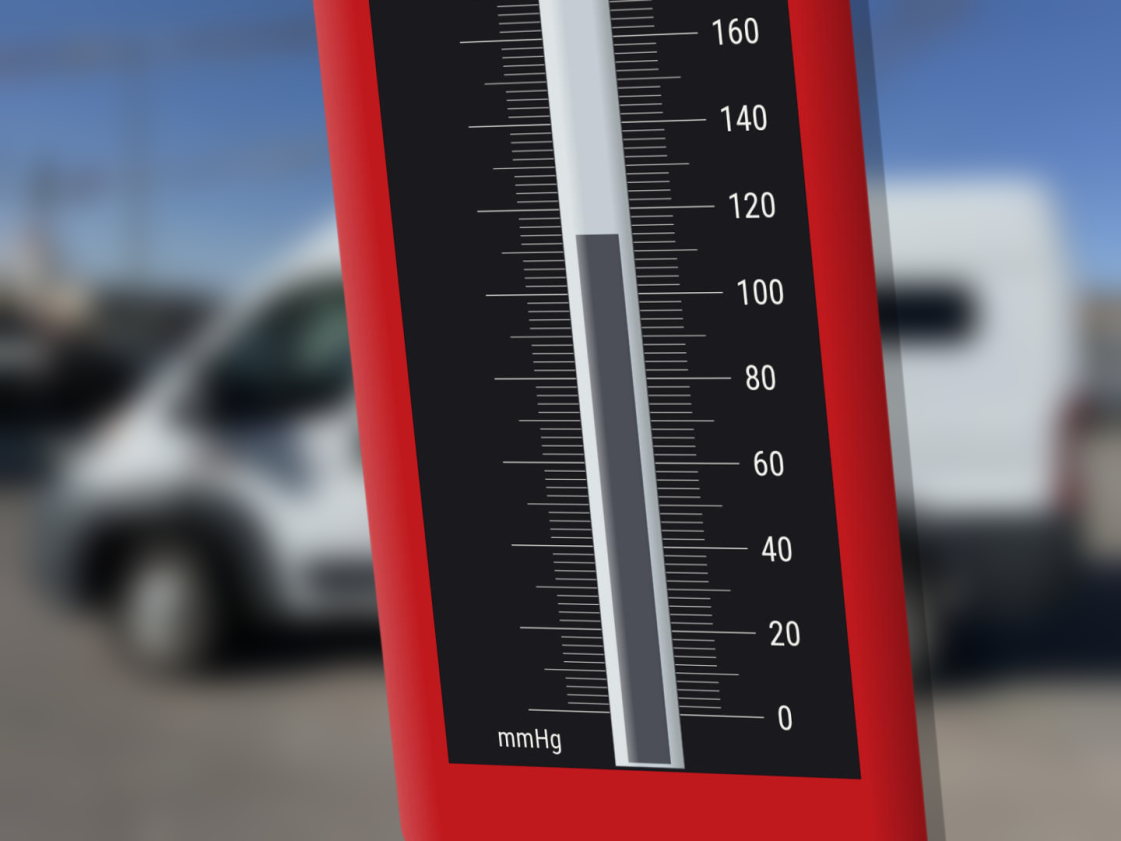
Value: 114mmHg
